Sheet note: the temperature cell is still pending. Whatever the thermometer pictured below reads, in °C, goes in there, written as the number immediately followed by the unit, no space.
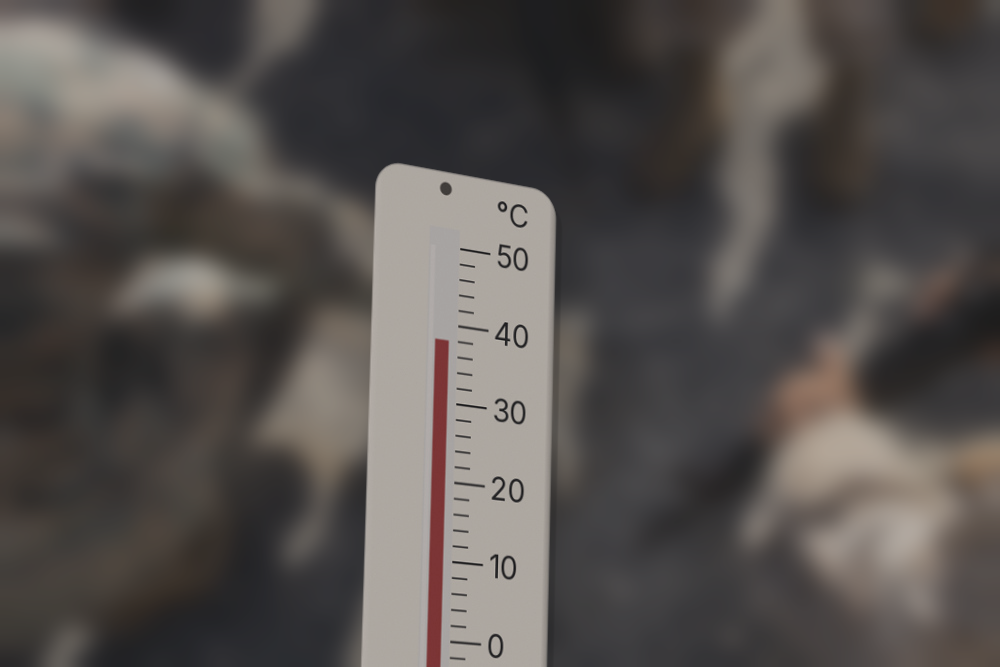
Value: 38°C
